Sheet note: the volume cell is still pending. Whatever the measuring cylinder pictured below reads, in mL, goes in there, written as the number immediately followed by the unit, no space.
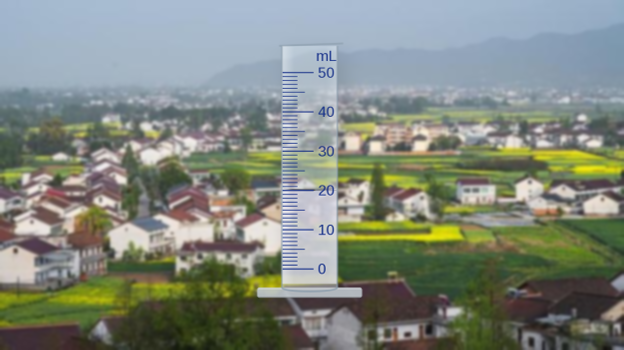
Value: 20mL
